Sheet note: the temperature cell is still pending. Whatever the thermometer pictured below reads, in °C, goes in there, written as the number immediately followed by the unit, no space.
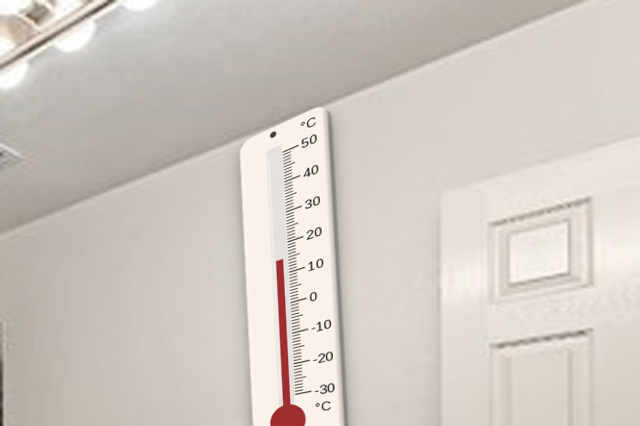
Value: 15°C
